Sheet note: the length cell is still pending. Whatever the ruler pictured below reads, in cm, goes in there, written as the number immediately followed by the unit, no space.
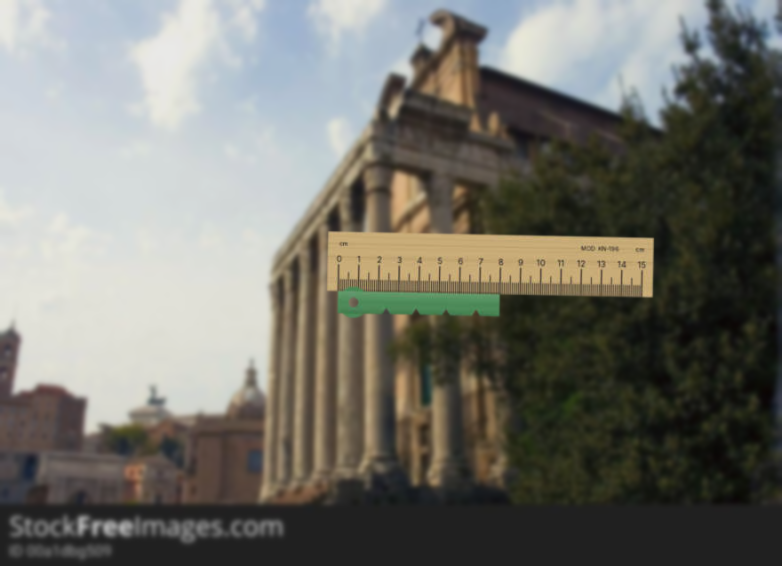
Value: 8cm
